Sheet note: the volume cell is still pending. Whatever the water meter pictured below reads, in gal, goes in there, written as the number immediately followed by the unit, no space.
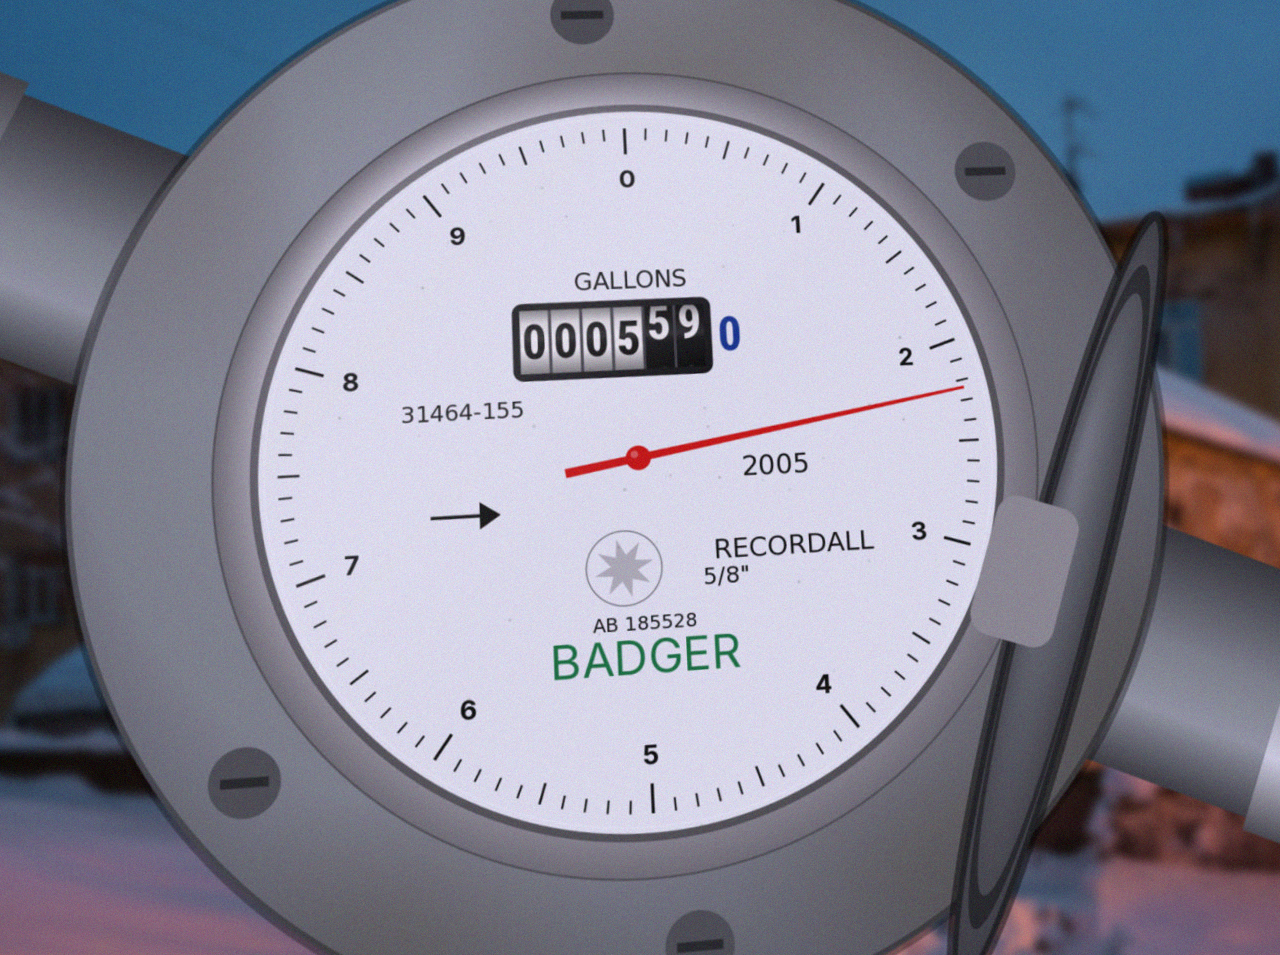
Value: 5592.2gal
